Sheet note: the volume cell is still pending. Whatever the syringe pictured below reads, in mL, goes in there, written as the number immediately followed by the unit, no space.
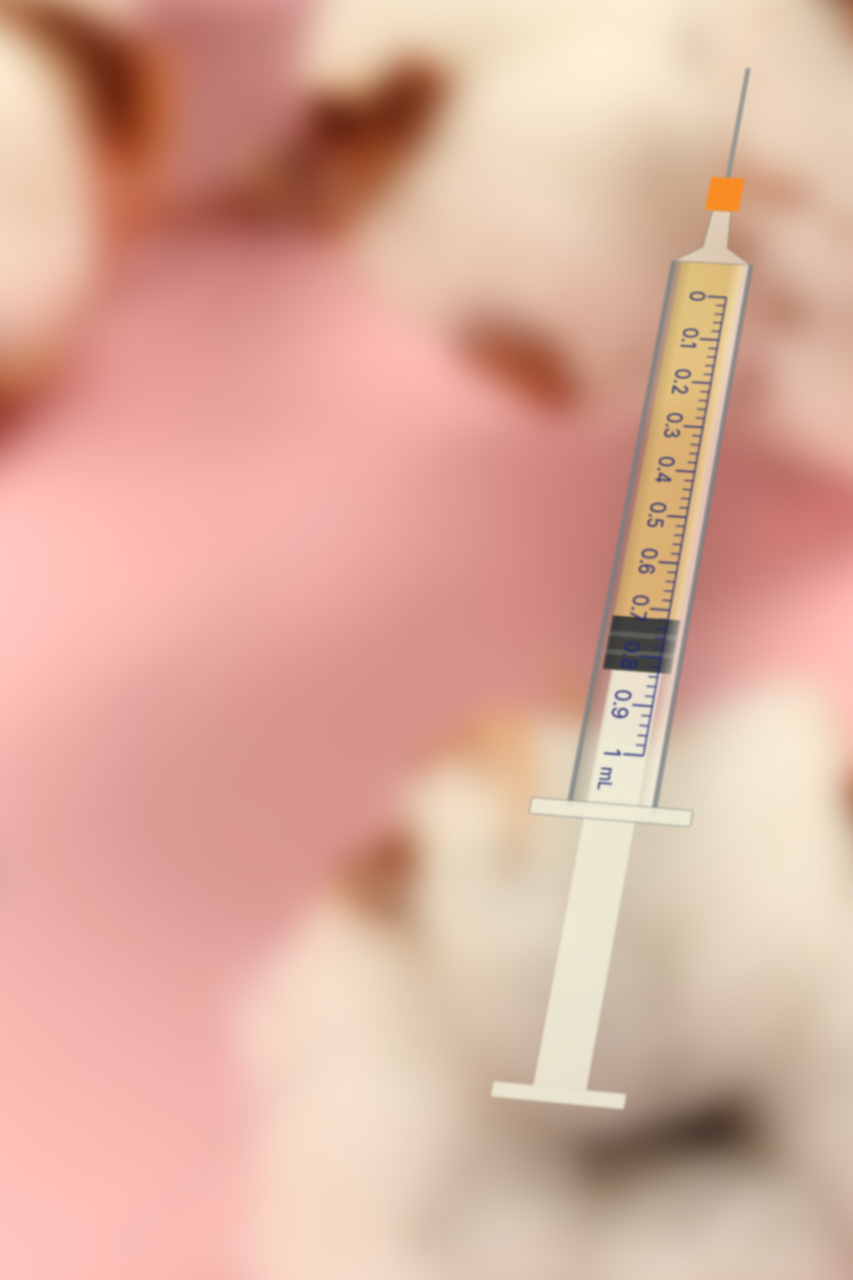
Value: 0.72mL
